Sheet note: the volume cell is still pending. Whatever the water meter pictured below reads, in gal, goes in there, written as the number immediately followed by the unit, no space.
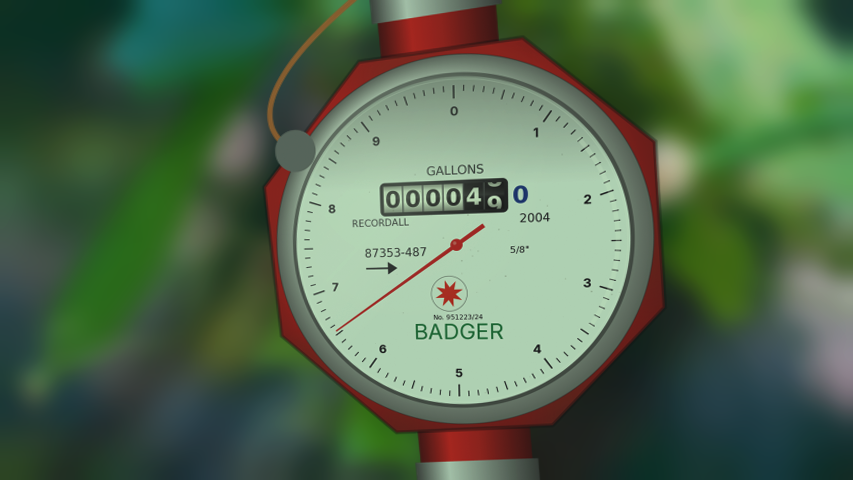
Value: 486.5gal
